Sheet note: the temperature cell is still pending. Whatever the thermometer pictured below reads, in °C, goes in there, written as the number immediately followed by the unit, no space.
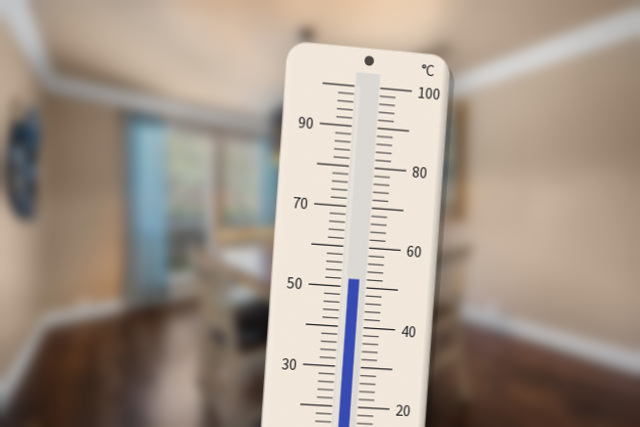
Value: 52°C
